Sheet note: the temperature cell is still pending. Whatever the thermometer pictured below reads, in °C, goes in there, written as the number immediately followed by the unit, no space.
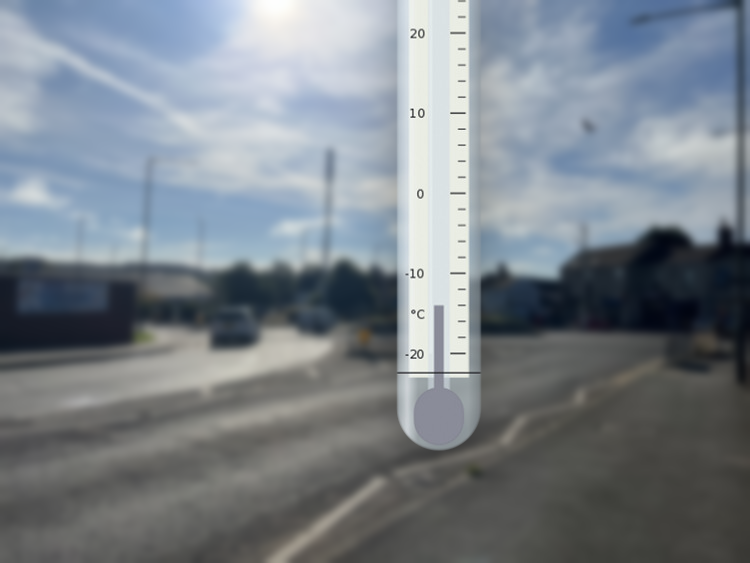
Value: -14°C
